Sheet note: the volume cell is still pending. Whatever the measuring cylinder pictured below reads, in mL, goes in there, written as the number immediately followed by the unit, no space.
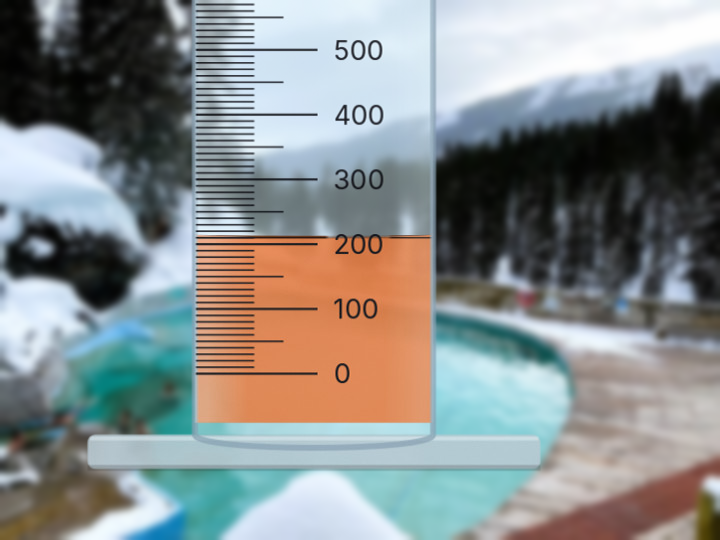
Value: 210mL
